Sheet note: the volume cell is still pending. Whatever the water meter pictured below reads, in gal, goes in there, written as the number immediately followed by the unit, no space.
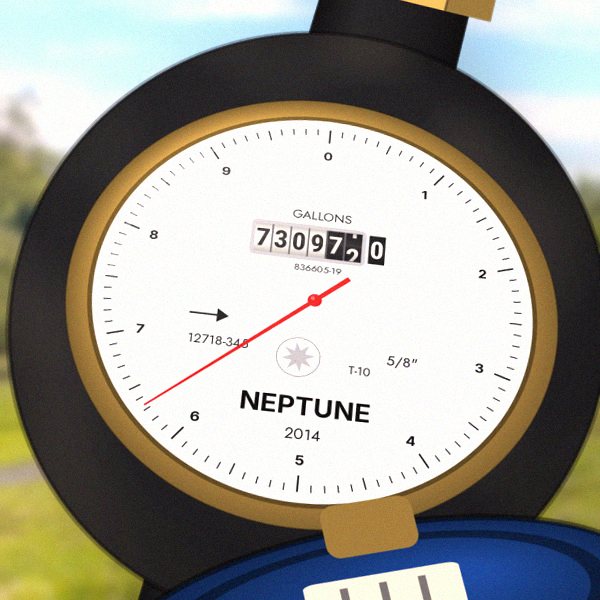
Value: 7309716.3gal
